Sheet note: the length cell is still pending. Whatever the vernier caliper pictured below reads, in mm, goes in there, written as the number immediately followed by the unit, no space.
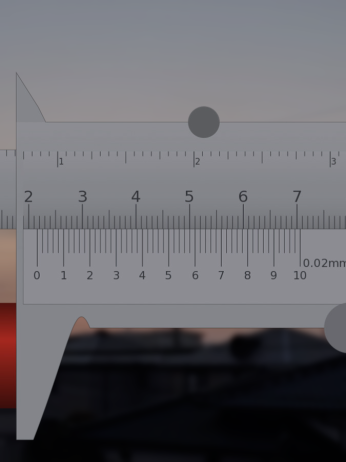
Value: 21.6mm
